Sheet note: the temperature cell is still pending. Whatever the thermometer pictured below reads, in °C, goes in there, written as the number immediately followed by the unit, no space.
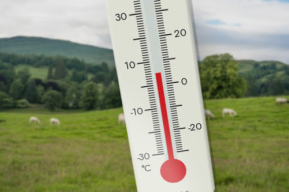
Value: 5°C
